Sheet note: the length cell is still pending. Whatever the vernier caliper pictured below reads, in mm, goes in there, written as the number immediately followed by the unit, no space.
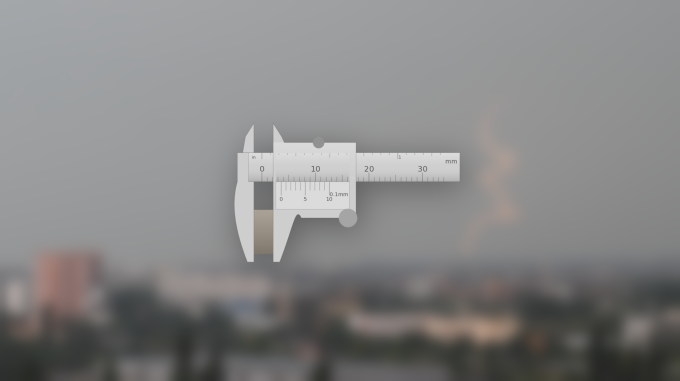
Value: 3.6mm
